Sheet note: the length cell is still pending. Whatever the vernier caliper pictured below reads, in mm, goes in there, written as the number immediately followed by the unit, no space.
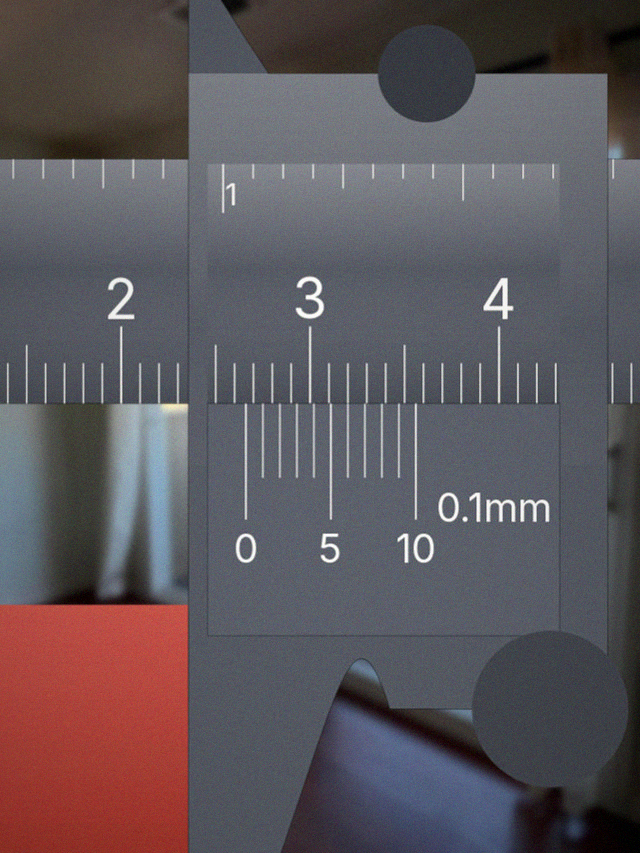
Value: 26.6mm
